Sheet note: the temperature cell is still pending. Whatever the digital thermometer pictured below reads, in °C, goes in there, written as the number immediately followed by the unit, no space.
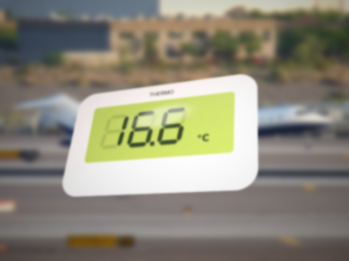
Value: 16.6°C
